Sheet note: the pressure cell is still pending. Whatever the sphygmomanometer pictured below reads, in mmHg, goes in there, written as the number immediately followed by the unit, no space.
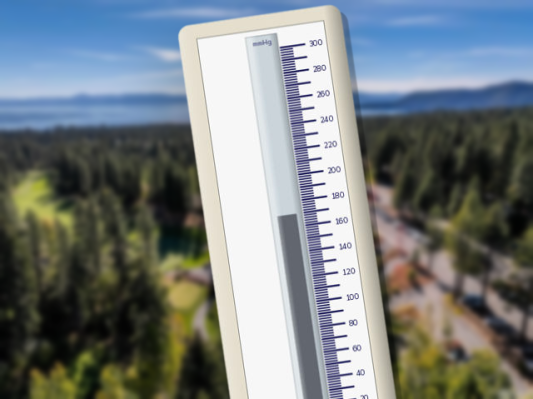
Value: 170mmHg
